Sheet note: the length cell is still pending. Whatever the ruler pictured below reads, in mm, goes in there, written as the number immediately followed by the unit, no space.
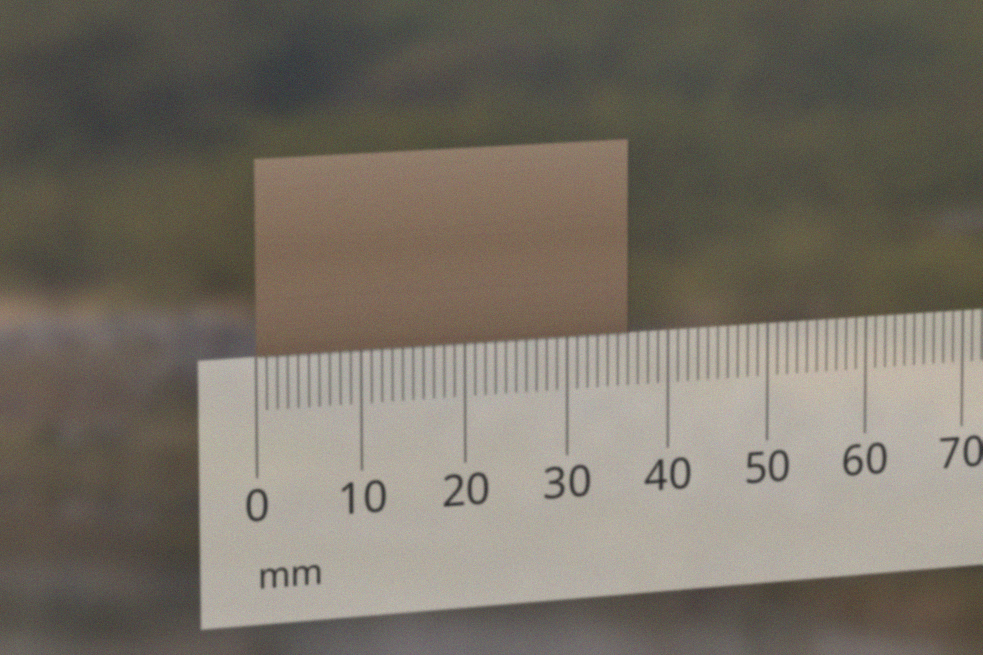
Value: 36mm
